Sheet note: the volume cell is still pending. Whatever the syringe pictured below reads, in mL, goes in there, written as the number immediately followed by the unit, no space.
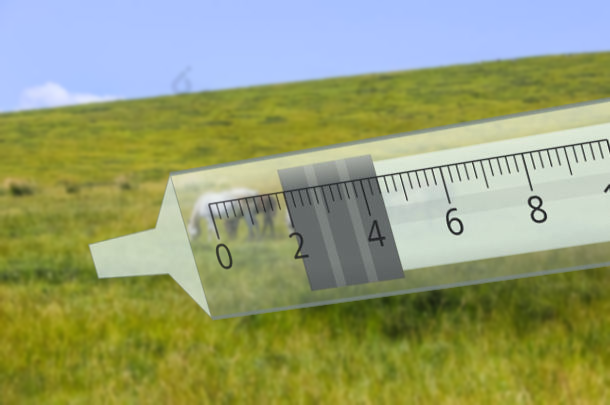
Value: 2mL
